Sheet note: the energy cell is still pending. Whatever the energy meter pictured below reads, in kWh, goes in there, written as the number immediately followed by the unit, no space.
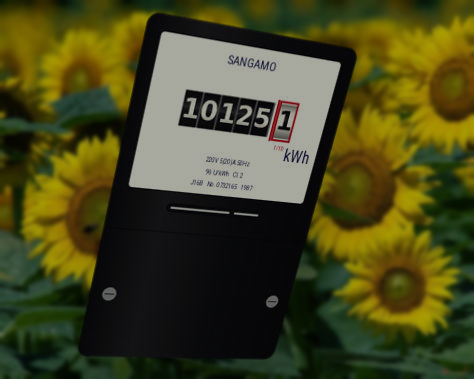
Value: 10125.1kWh
